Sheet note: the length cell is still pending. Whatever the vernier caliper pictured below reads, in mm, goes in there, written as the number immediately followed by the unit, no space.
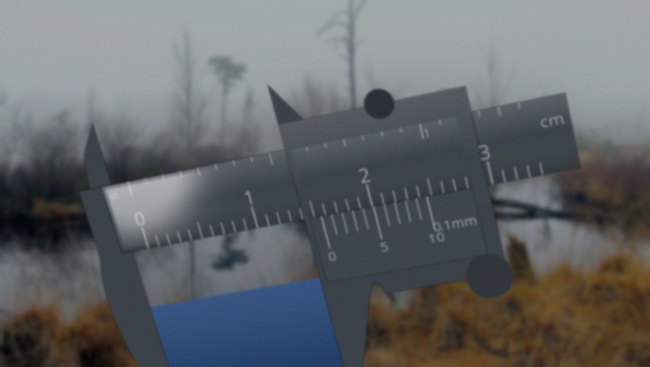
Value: 15.6mm
